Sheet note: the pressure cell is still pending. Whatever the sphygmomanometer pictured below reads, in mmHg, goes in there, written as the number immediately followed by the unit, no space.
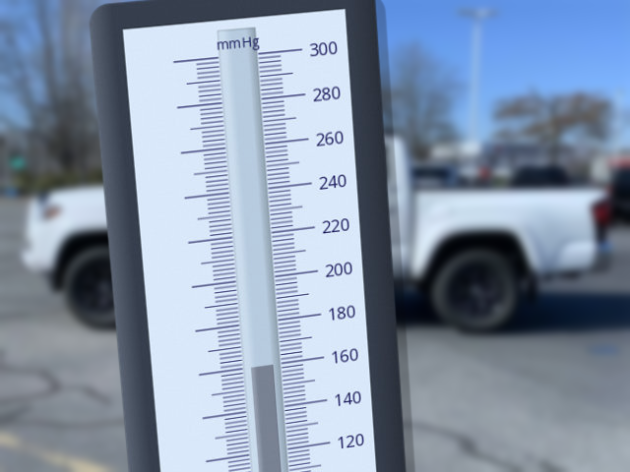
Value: 160mmHg
